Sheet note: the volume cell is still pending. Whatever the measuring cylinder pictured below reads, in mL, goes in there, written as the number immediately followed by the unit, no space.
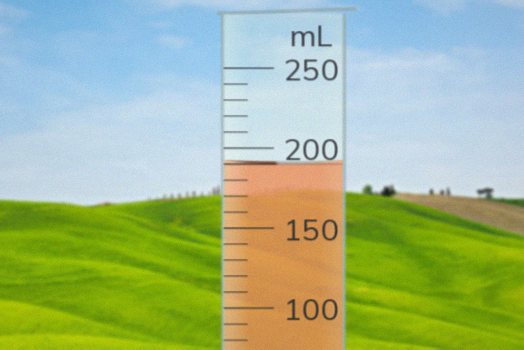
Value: 190mL
